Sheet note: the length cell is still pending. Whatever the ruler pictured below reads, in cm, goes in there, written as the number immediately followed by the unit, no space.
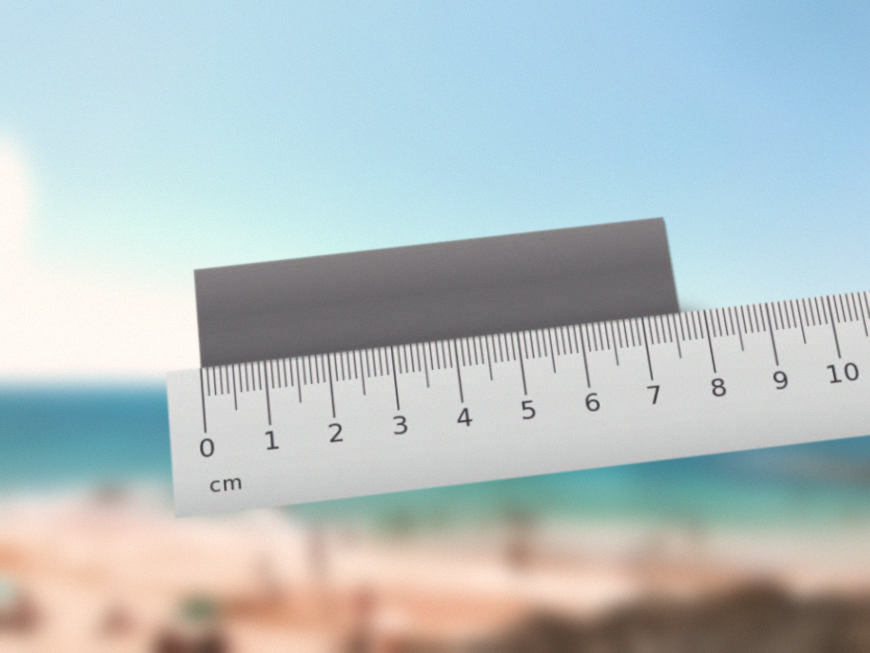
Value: 7.6cm
